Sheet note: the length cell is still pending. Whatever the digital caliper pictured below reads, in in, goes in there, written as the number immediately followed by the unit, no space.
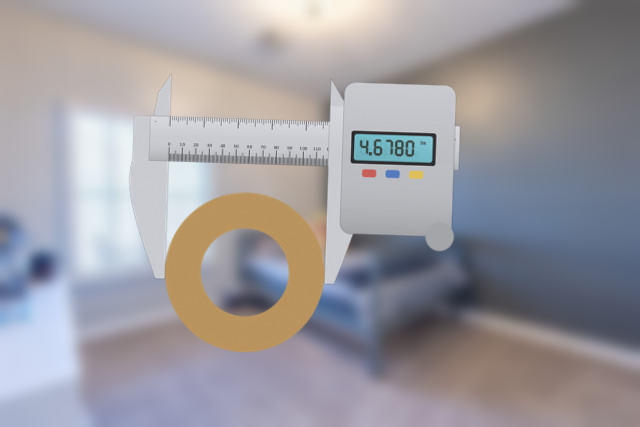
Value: 4.6780in
